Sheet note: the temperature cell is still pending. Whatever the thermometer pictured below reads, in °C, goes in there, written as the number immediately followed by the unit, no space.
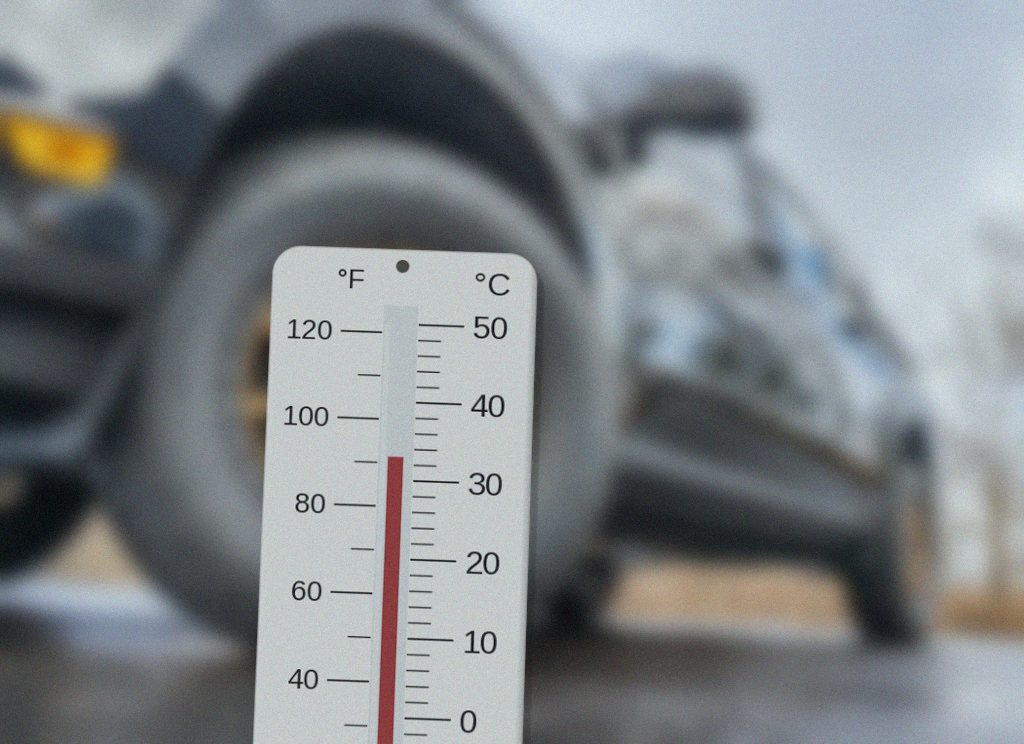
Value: 33°C
